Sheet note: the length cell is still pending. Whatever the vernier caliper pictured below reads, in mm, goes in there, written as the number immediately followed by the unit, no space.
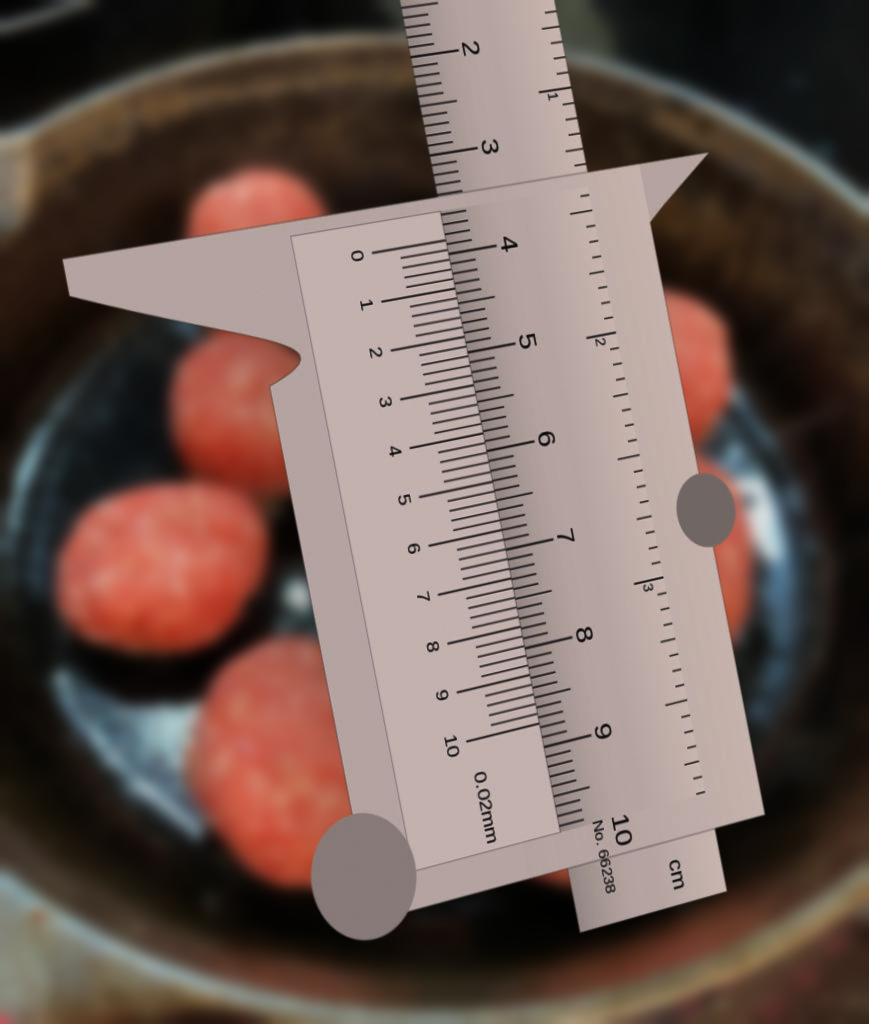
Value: 38.6mm
